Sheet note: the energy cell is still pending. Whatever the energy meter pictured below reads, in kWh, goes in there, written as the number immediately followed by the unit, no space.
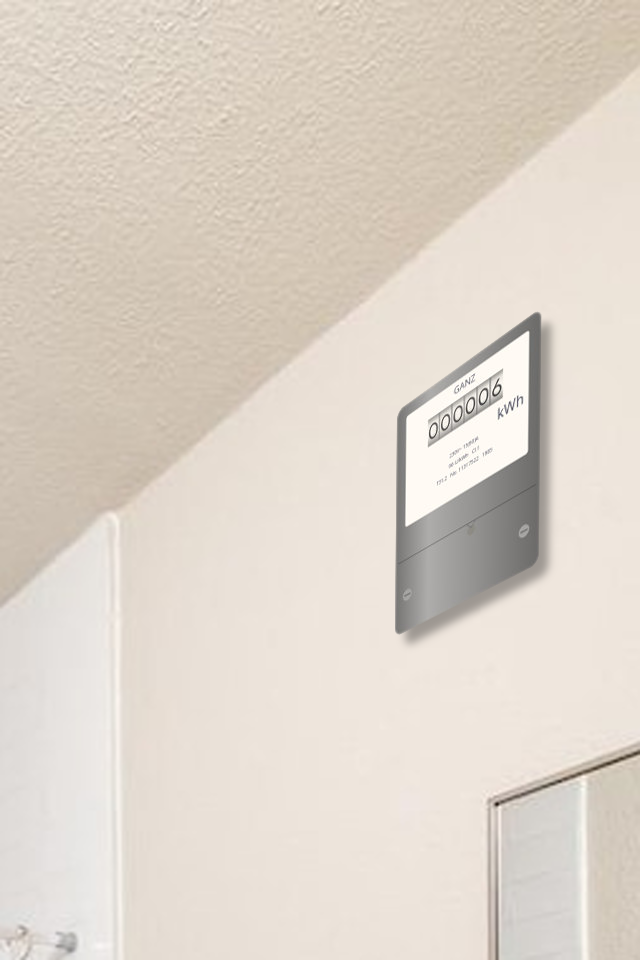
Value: 6kWh
